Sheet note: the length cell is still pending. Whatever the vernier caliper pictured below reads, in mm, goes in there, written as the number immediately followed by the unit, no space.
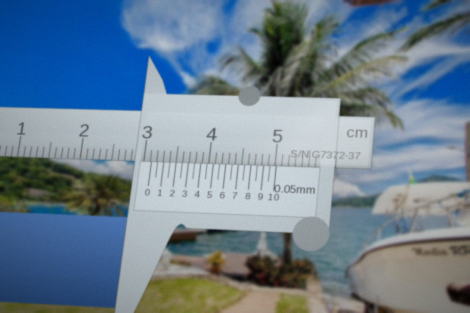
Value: 31.2mm
